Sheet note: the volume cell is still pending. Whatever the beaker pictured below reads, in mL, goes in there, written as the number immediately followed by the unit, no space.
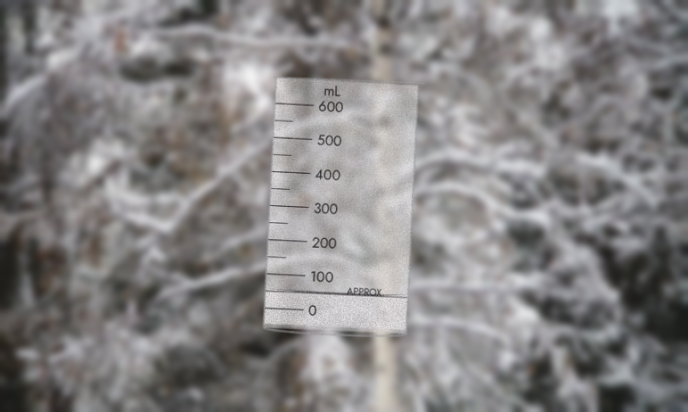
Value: 50mL
